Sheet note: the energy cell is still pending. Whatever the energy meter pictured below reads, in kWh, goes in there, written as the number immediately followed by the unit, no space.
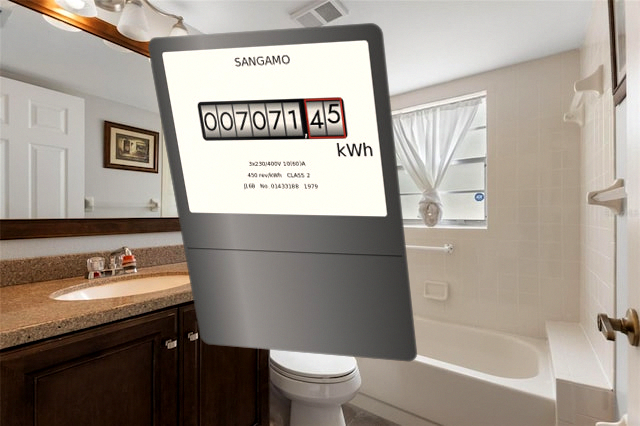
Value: 7071.45kWh
